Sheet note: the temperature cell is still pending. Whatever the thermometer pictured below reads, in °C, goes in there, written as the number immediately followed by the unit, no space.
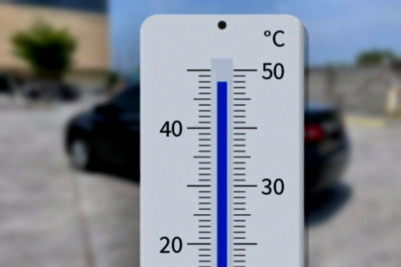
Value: 48°C
